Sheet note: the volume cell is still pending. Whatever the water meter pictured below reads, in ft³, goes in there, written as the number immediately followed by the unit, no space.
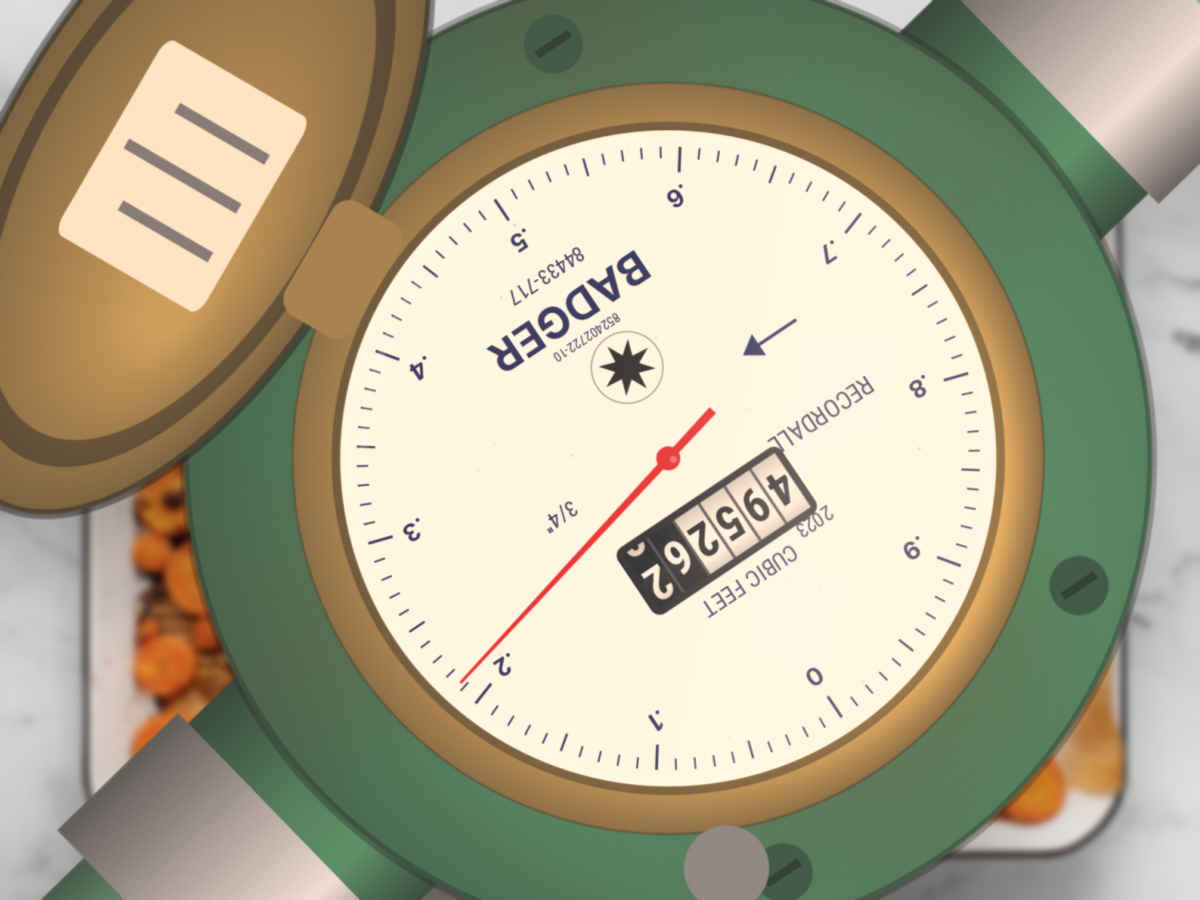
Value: 495262.21ft³
